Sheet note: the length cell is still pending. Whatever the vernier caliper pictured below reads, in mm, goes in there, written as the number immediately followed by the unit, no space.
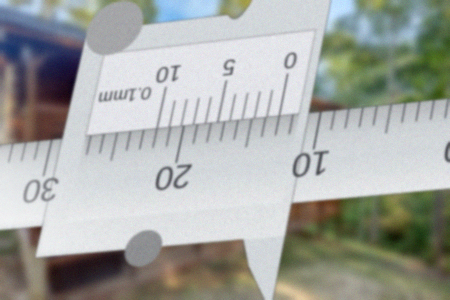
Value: 13.0mm
